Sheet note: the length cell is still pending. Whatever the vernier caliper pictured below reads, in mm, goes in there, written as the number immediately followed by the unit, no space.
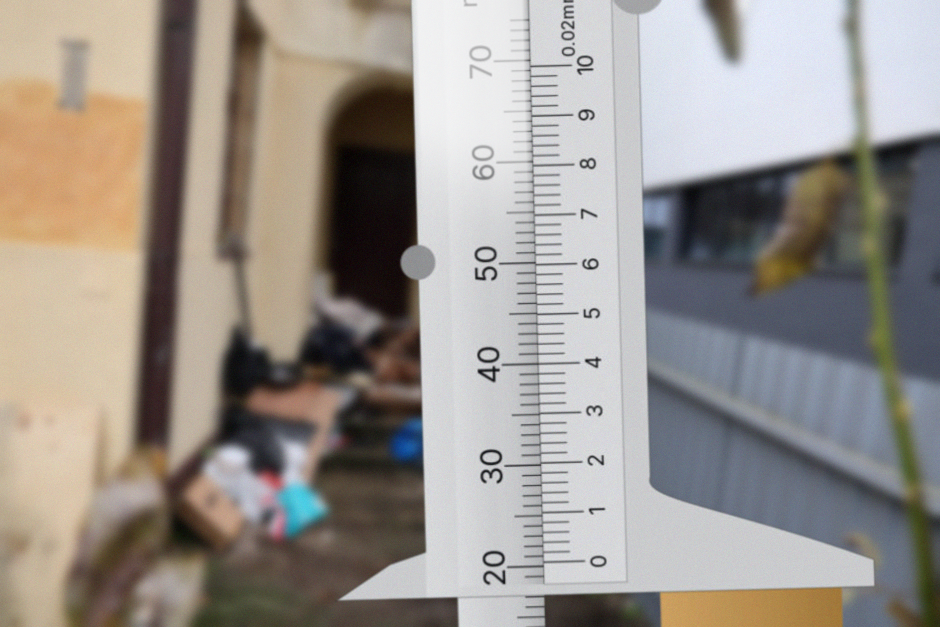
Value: 20.4mm
